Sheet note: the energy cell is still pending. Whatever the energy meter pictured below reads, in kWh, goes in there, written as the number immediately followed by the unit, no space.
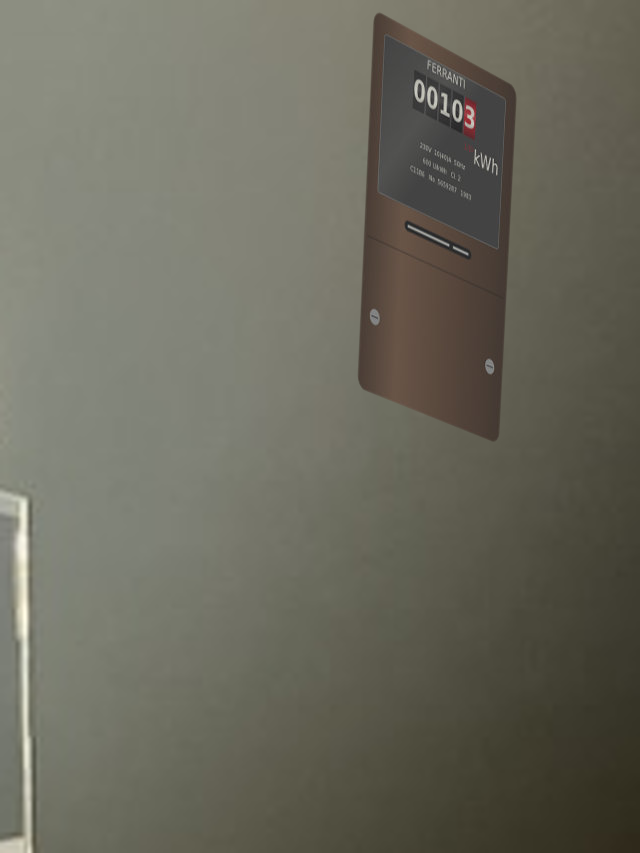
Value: 10.3kWh
